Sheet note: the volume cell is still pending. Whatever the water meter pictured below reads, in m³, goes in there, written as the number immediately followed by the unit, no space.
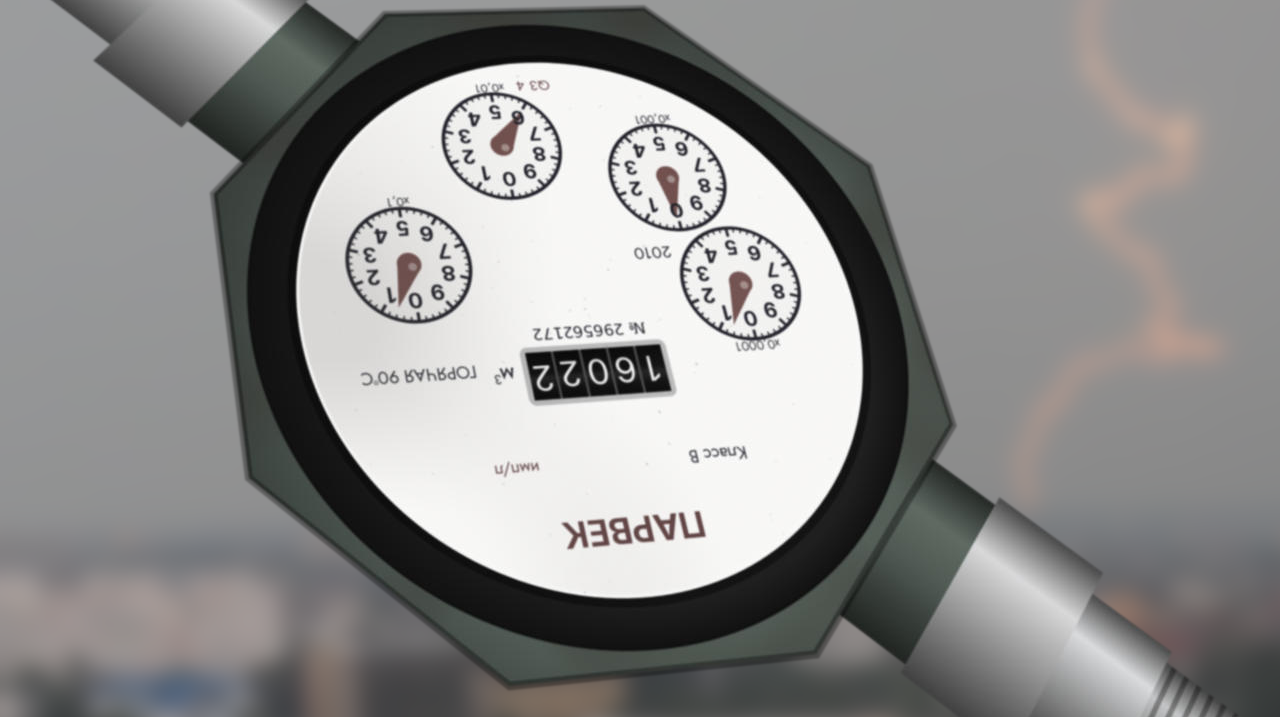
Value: 16022.0600m³
